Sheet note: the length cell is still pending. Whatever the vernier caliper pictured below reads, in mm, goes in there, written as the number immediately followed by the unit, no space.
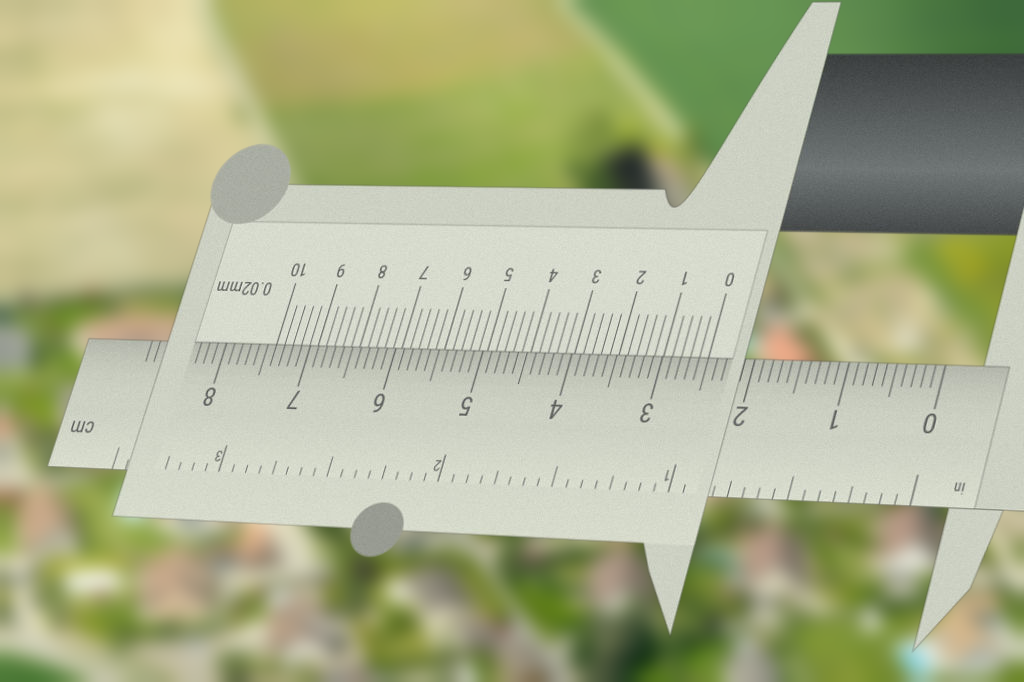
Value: 25.0mm
